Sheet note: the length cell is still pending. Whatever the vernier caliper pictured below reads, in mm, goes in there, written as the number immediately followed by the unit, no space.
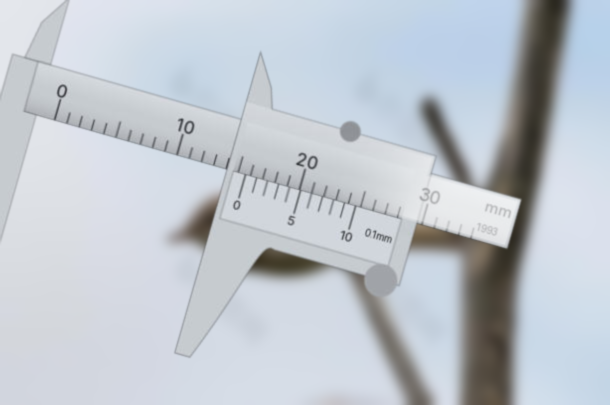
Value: 15.6mm
